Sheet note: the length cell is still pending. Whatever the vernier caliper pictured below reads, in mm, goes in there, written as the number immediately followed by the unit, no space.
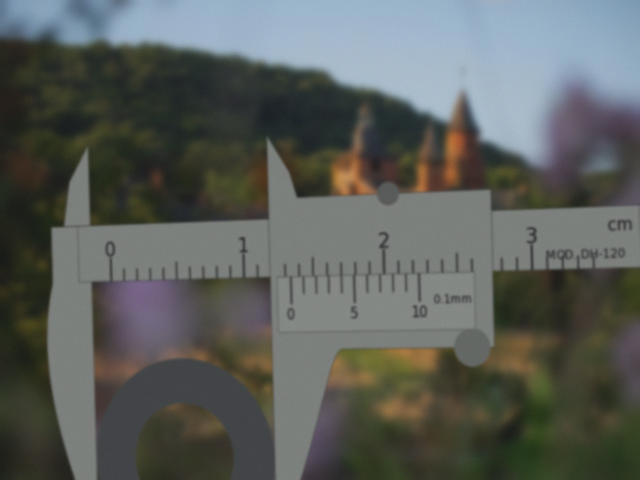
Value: 13.4mm
